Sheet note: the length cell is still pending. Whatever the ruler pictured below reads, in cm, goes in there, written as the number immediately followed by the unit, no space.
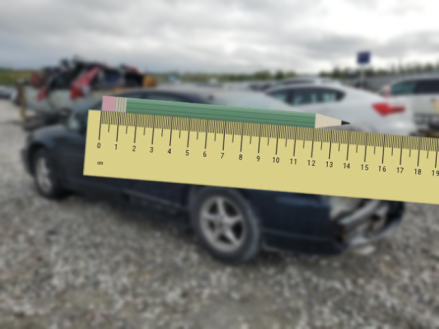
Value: 14cm
